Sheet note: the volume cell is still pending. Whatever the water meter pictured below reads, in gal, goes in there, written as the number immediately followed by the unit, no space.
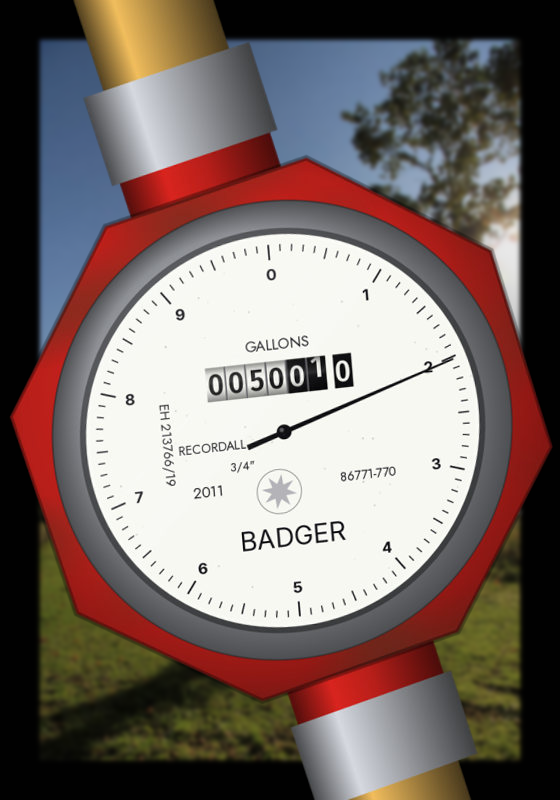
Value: 50012.0gal
